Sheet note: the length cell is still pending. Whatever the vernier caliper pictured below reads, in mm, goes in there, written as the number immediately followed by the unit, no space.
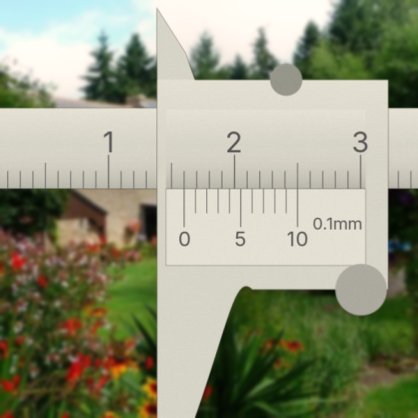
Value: 16.0mm
